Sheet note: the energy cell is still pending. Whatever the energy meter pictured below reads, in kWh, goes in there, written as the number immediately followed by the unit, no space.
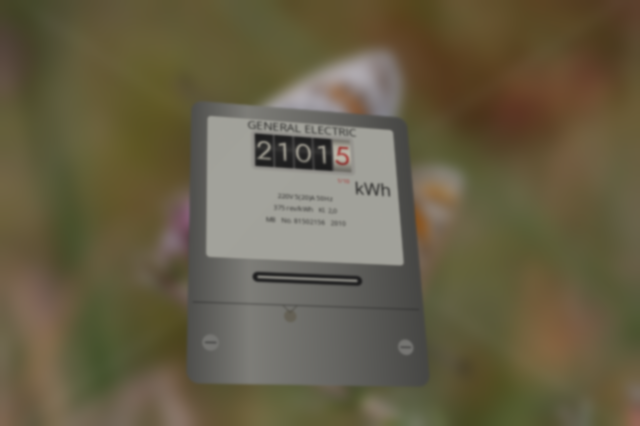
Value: 2101.5kWh
